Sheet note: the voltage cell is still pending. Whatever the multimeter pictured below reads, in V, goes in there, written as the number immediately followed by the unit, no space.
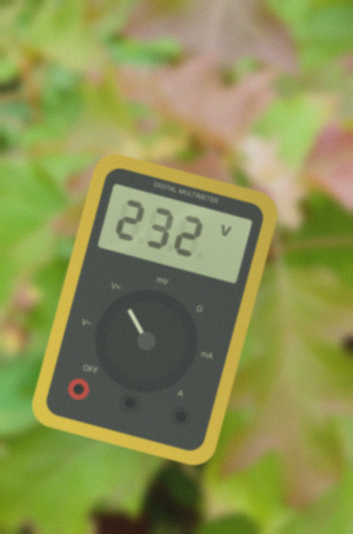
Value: 232V
